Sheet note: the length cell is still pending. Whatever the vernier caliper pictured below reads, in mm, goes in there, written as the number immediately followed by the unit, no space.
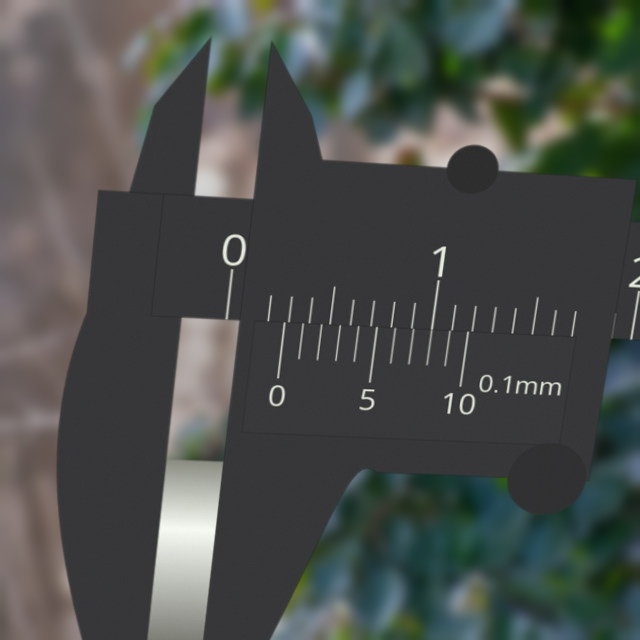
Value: 2.8mm
